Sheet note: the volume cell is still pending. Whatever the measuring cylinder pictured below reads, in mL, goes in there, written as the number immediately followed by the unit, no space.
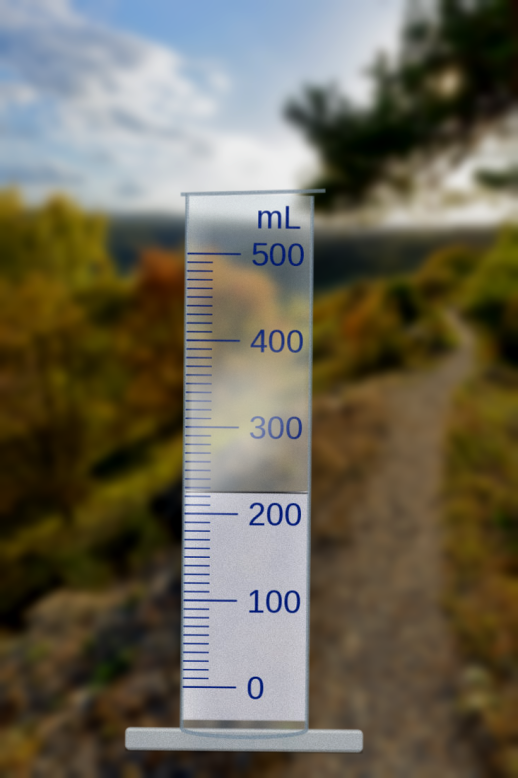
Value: 225mL
